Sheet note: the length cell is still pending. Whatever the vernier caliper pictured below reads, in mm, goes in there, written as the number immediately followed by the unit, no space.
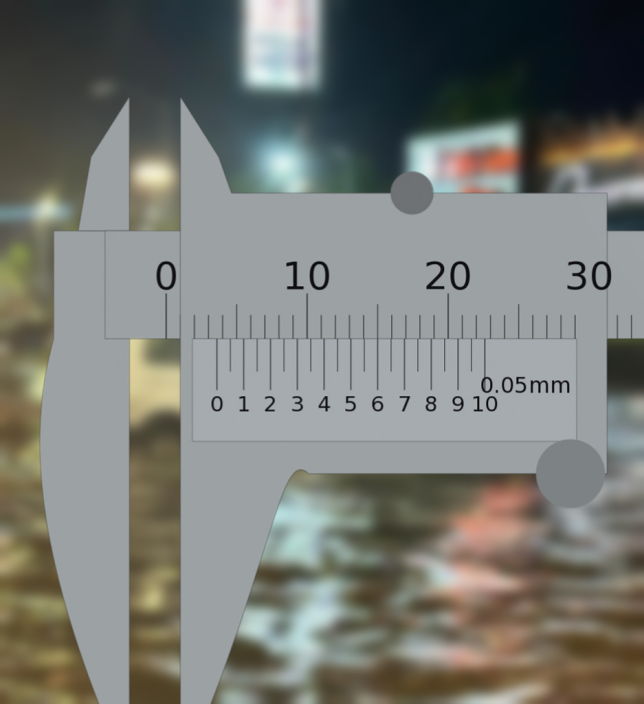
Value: 3.6mm
